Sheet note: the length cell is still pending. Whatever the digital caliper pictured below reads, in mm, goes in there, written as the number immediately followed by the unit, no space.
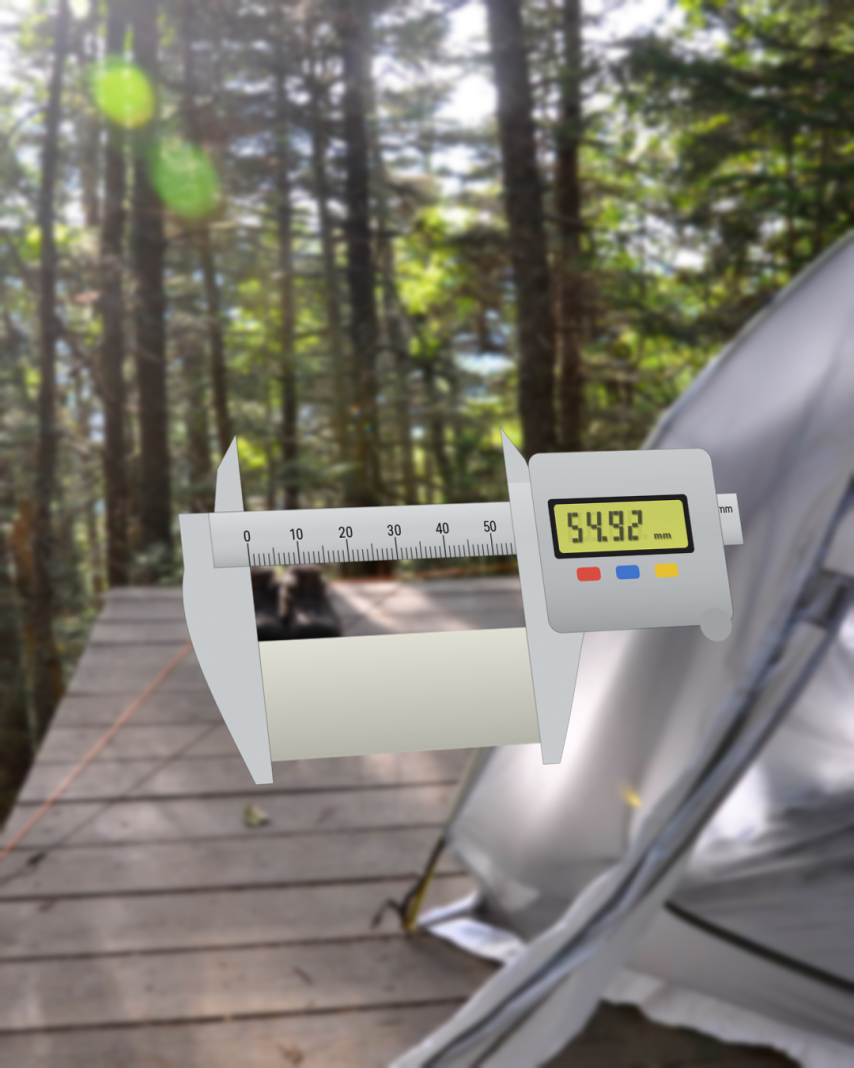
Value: 54.92mm
